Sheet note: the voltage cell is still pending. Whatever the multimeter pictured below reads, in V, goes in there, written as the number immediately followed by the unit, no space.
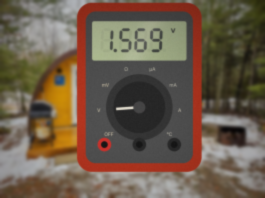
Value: 1.569V
